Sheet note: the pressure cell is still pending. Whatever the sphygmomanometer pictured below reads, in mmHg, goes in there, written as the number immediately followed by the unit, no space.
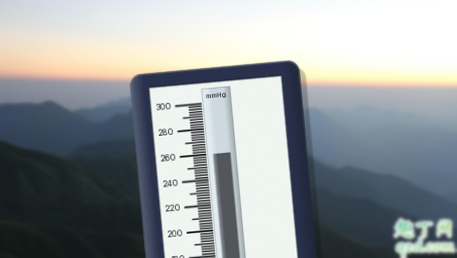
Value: 260mmHg
